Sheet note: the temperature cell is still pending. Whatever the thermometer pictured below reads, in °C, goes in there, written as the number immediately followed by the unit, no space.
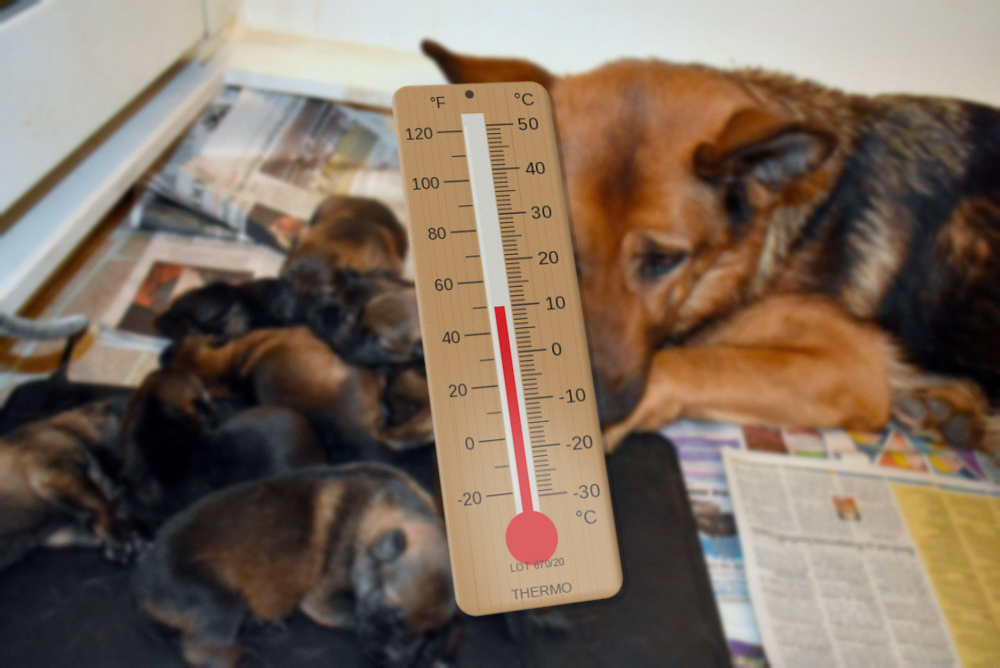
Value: 10°C
